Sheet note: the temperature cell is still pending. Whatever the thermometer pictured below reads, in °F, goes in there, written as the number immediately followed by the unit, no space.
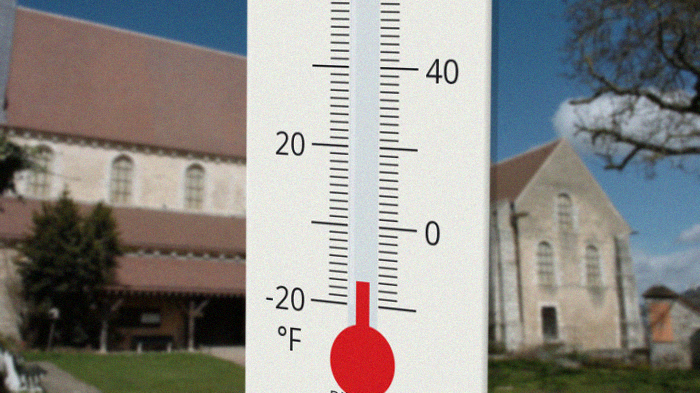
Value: -14°F
